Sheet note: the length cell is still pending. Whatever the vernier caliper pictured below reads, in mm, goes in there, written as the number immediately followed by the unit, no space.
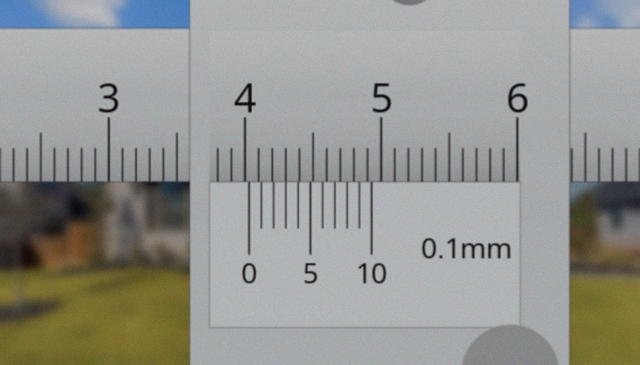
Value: 40.3mm
